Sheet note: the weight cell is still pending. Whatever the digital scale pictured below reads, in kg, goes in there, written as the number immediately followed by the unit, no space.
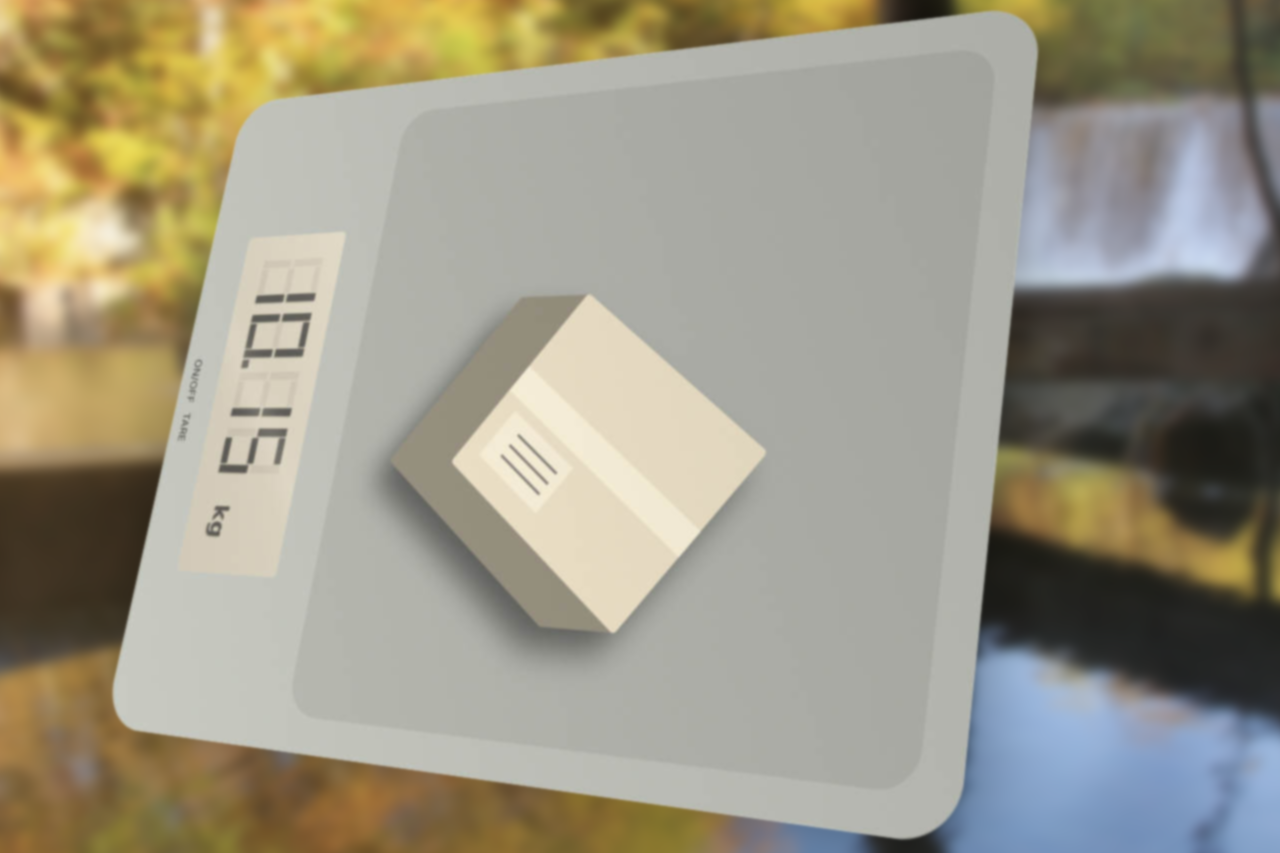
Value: 10.15kg
